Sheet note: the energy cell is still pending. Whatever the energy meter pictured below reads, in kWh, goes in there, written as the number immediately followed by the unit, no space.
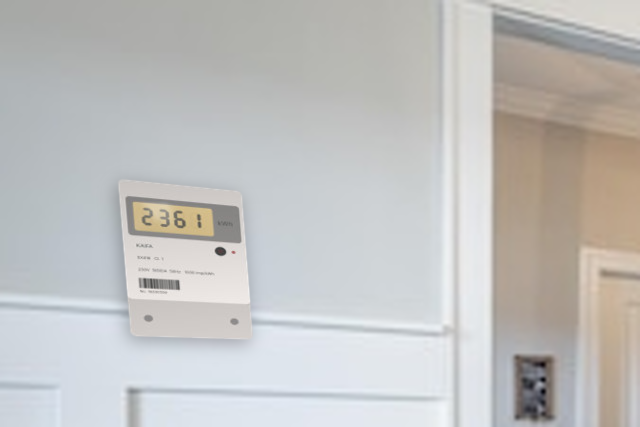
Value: 2361kWh
